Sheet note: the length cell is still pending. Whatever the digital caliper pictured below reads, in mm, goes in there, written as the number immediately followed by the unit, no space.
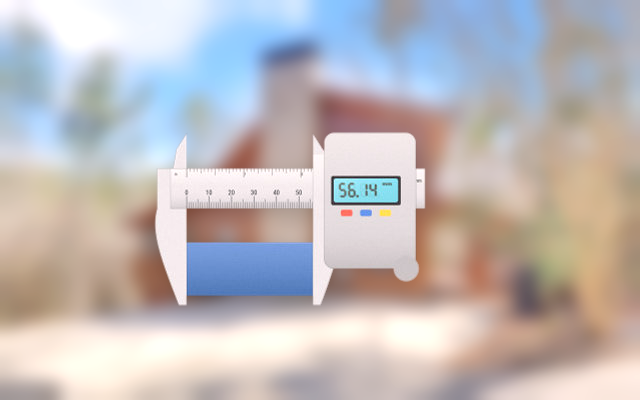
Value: 56.14mm
